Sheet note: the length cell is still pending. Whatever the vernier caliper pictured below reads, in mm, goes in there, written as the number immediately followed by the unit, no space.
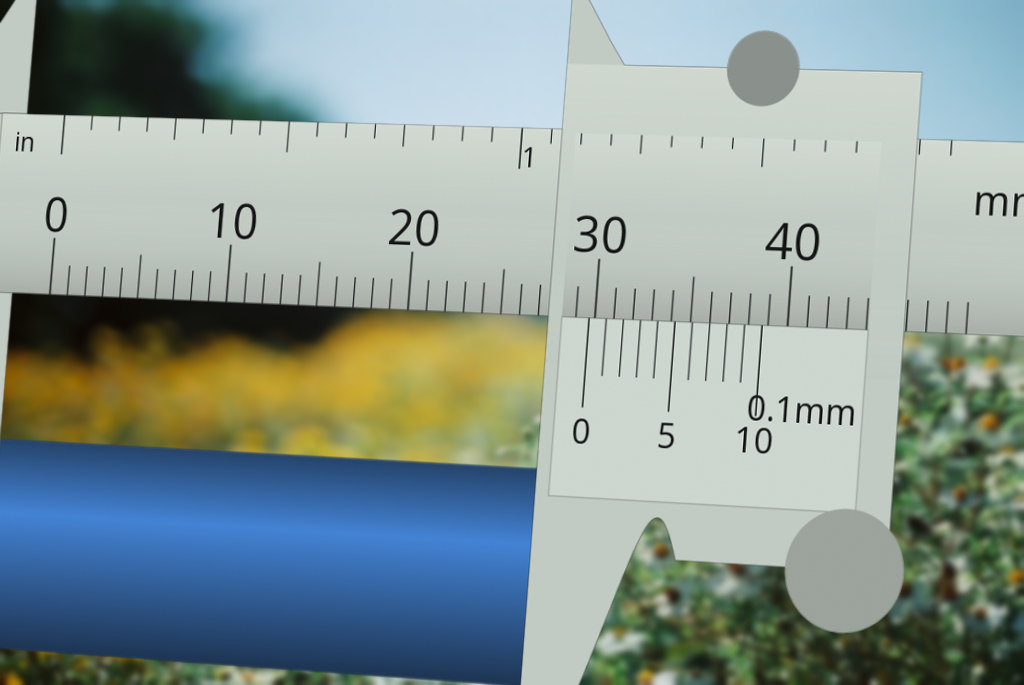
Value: 29.7mm
